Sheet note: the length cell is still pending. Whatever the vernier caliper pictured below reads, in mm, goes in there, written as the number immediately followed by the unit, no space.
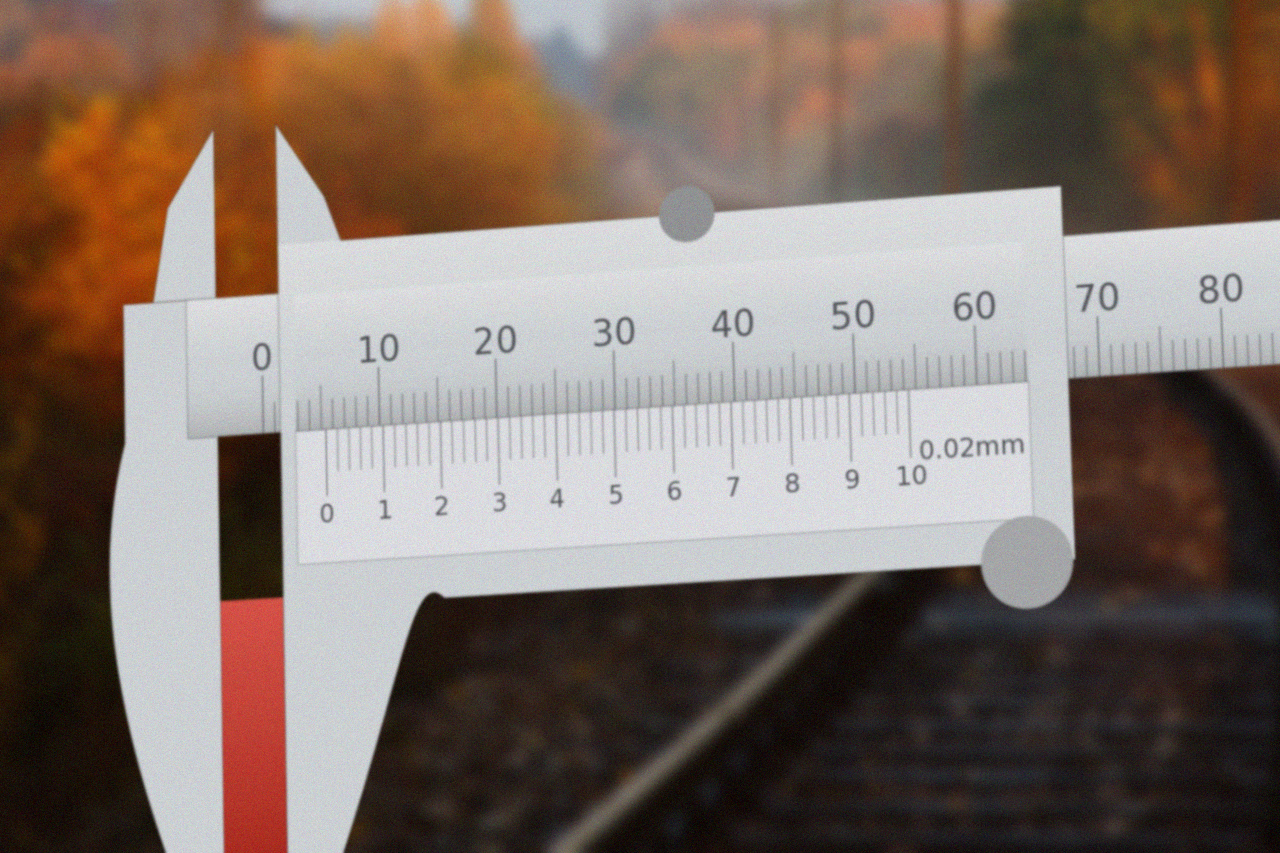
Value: 5.4mm
